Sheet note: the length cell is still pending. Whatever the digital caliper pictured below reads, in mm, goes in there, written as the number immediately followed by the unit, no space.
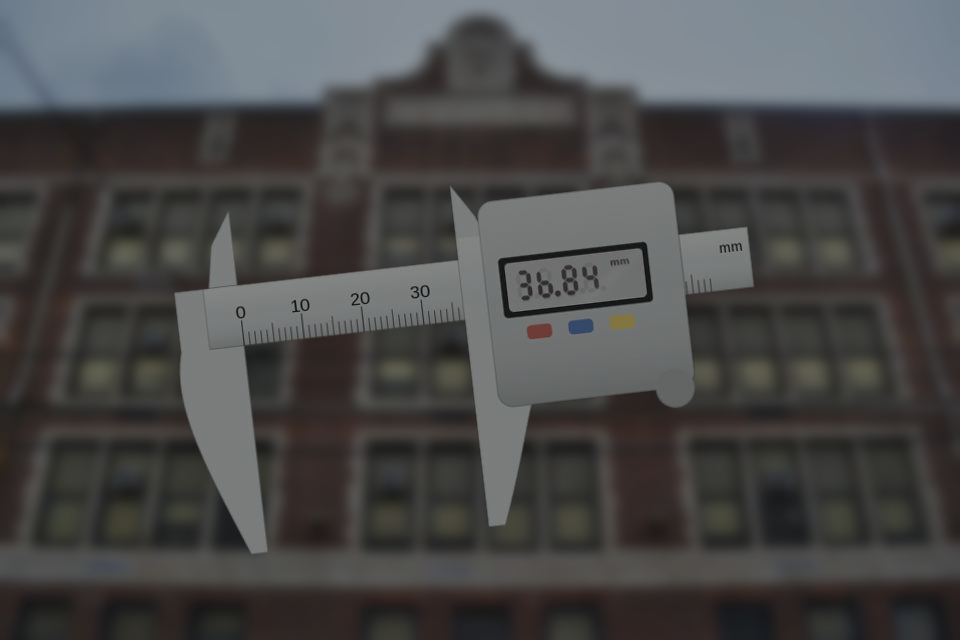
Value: 36.84mm
